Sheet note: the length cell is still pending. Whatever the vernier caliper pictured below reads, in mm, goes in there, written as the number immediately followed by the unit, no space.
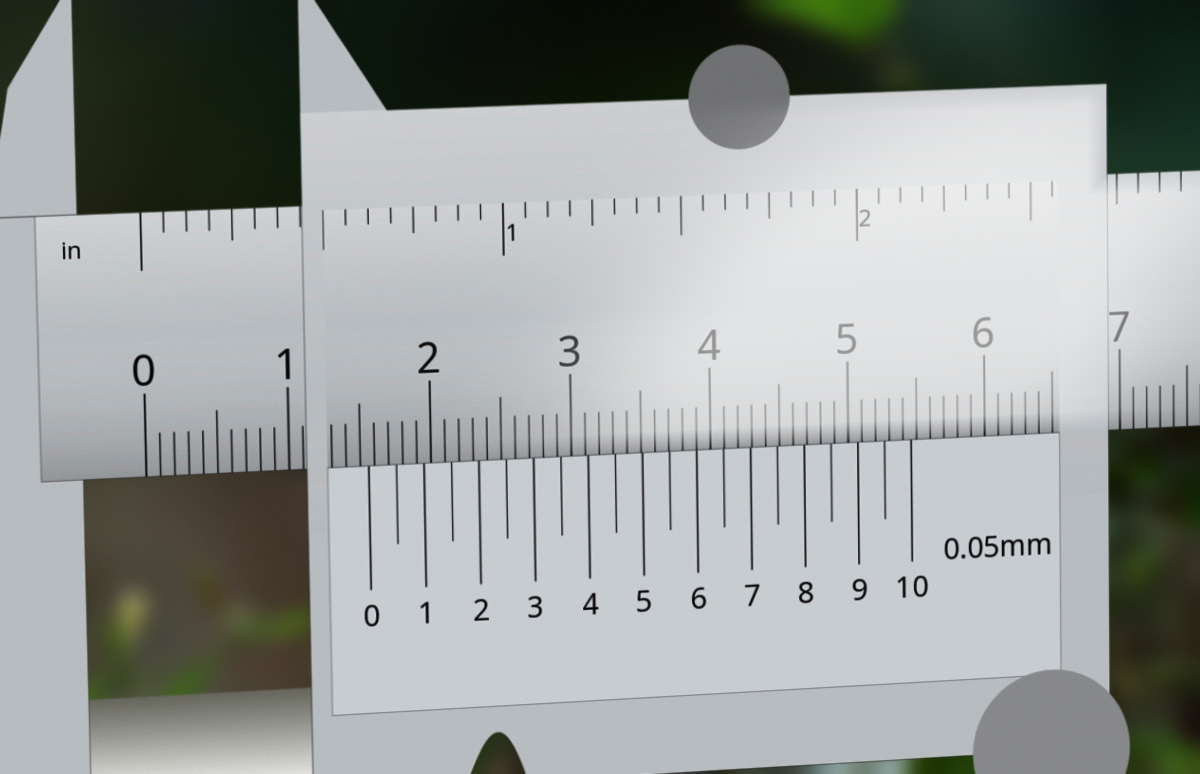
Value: 15.6mm
